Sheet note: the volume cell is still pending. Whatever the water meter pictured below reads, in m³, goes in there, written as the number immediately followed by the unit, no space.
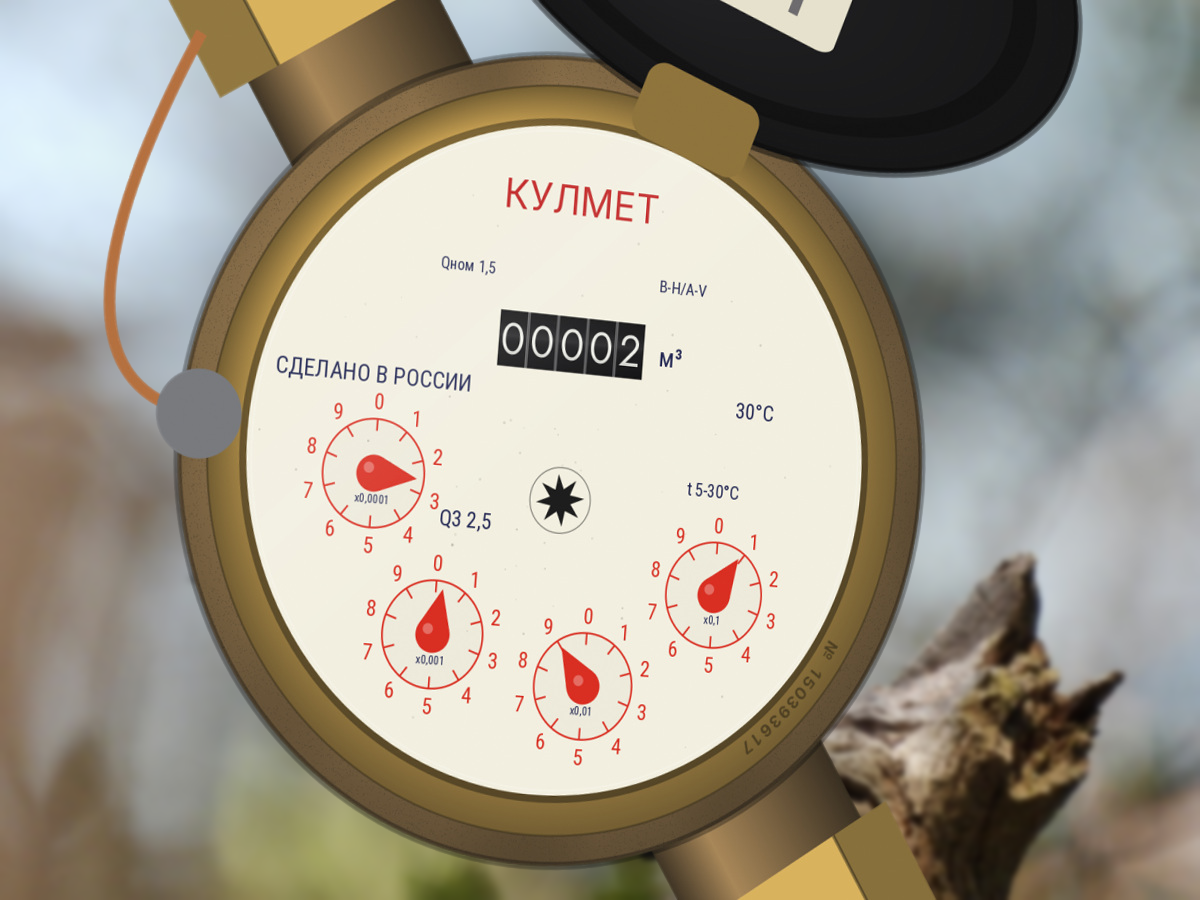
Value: 2.0902m³
